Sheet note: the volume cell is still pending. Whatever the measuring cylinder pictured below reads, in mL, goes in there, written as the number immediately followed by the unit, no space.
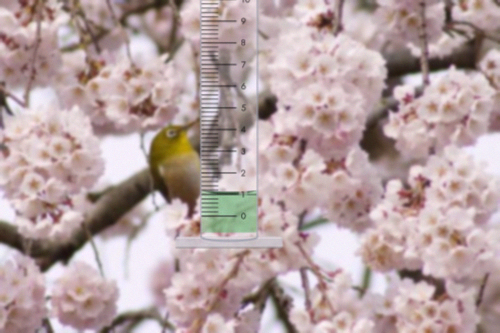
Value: 1mL
